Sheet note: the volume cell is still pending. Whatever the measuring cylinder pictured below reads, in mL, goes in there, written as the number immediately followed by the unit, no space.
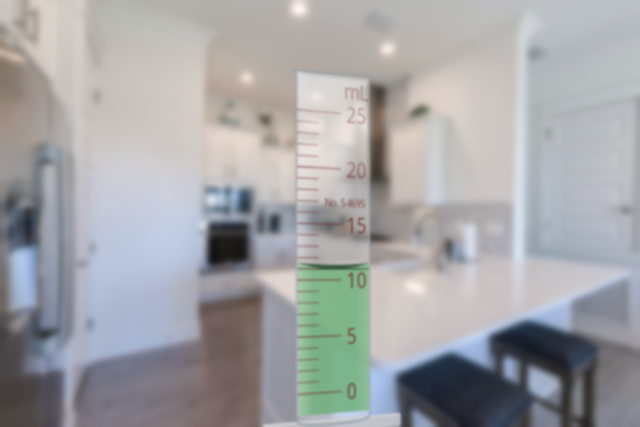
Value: 11mL
